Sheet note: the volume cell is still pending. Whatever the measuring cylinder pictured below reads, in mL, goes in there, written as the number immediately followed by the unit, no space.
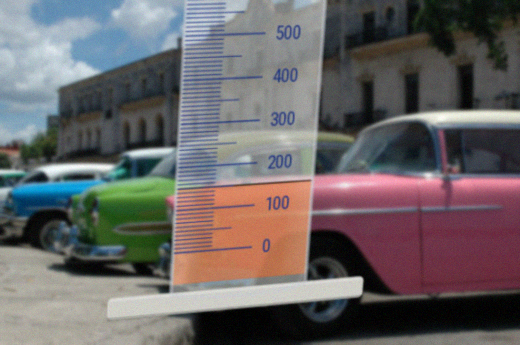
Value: 150mL
